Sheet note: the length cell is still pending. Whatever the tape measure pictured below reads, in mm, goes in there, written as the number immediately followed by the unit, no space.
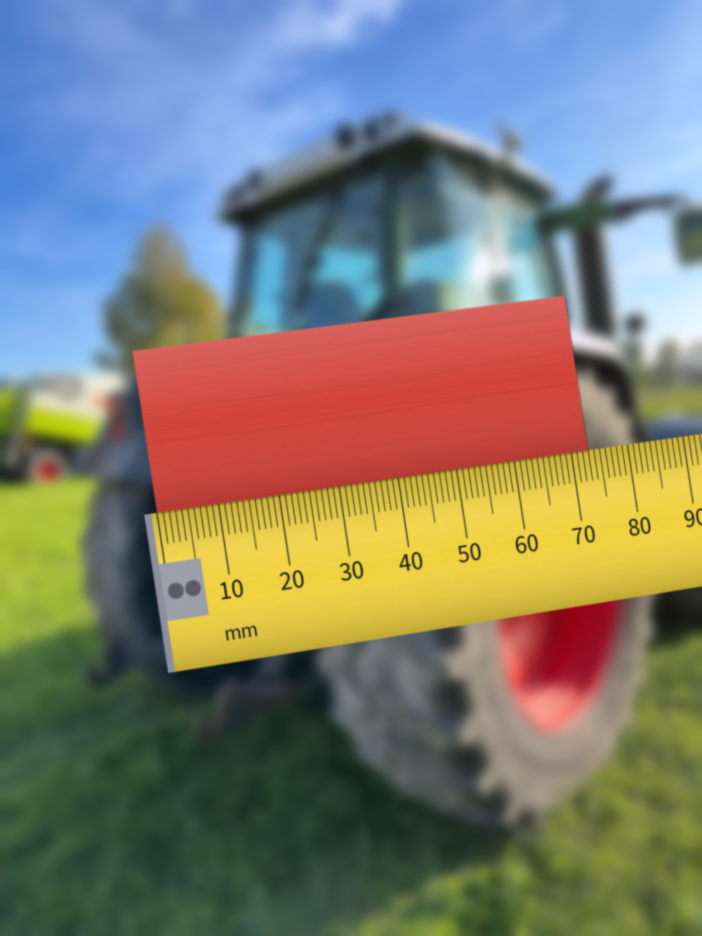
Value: 73mm
